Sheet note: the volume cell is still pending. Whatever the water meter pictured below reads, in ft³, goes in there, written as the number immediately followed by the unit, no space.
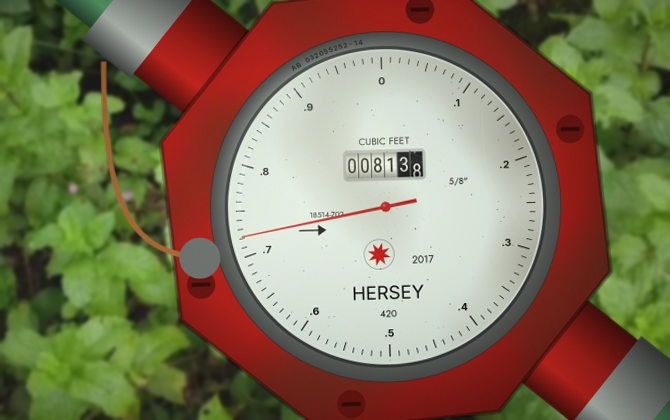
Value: 8137.72ft³
